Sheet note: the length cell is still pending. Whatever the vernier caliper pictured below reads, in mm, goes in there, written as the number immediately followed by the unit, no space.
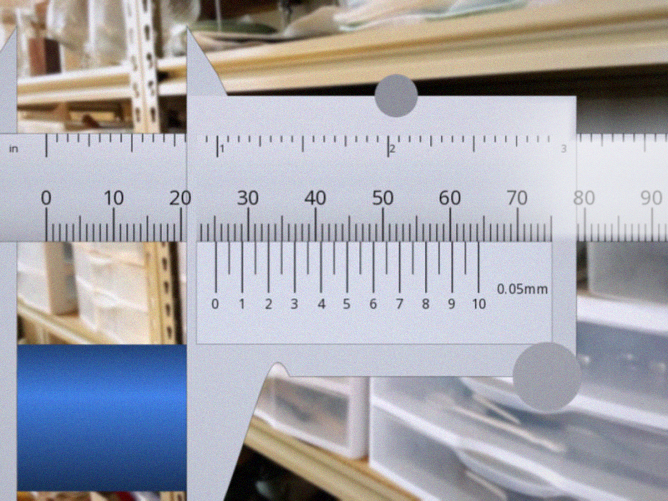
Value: 25.2mm
